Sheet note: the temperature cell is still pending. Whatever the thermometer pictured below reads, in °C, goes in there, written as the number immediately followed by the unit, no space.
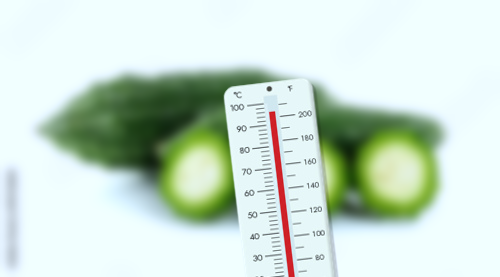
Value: 96°C
